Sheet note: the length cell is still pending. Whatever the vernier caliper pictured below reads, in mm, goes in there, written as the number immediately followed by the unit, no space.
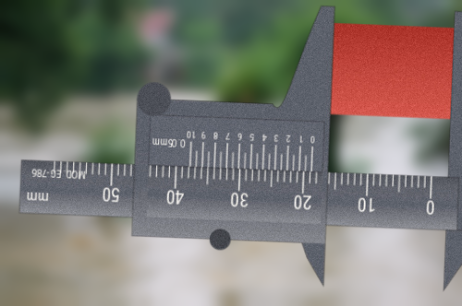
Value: 18.8mm
